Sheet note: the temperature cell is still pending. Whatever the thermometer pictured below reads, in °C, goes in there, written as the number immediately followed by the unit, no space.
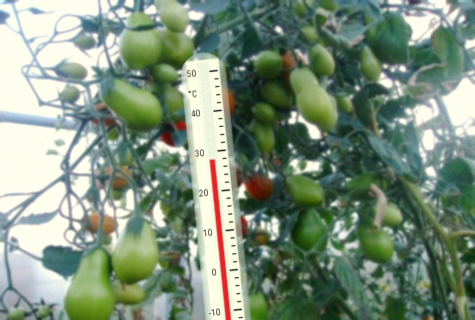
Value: 28°C
